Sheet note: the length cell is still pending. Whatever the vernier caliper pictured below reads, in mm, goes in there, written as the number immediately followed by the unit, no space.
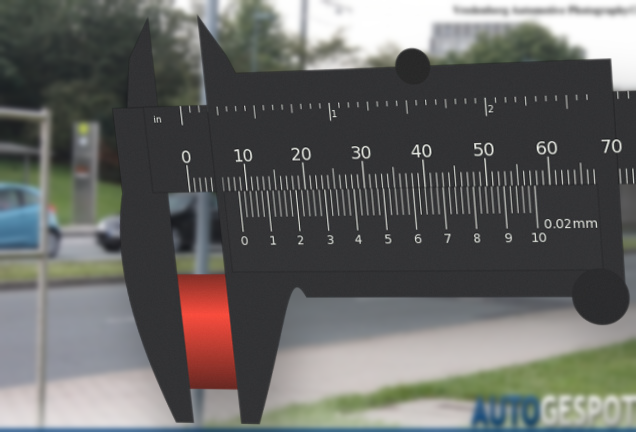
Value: 8.6mm
